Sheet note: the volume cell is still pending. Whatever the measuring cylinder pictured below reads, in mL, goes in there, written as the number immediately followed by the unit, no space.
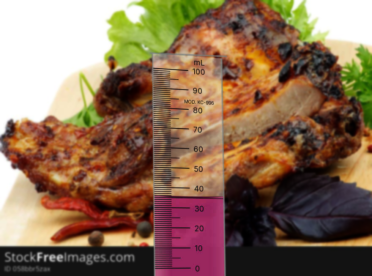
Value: 35mL
